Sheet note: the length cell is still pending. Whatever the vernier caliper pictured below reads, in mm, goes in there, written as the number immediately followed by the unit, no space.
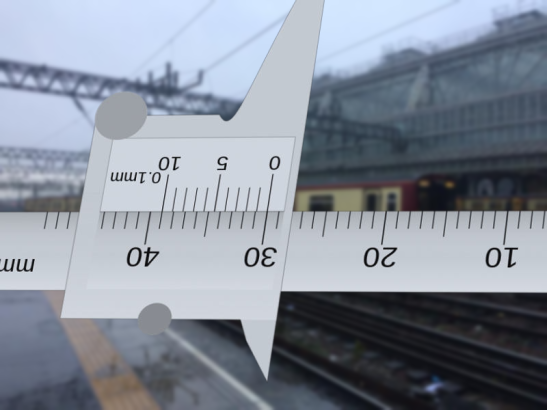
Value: 30.0mm
